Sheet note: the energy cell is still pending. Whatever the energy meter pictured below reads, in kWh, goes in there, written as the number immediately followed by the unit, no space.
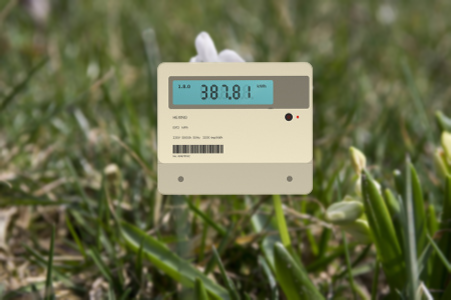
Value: 387.81kWh
